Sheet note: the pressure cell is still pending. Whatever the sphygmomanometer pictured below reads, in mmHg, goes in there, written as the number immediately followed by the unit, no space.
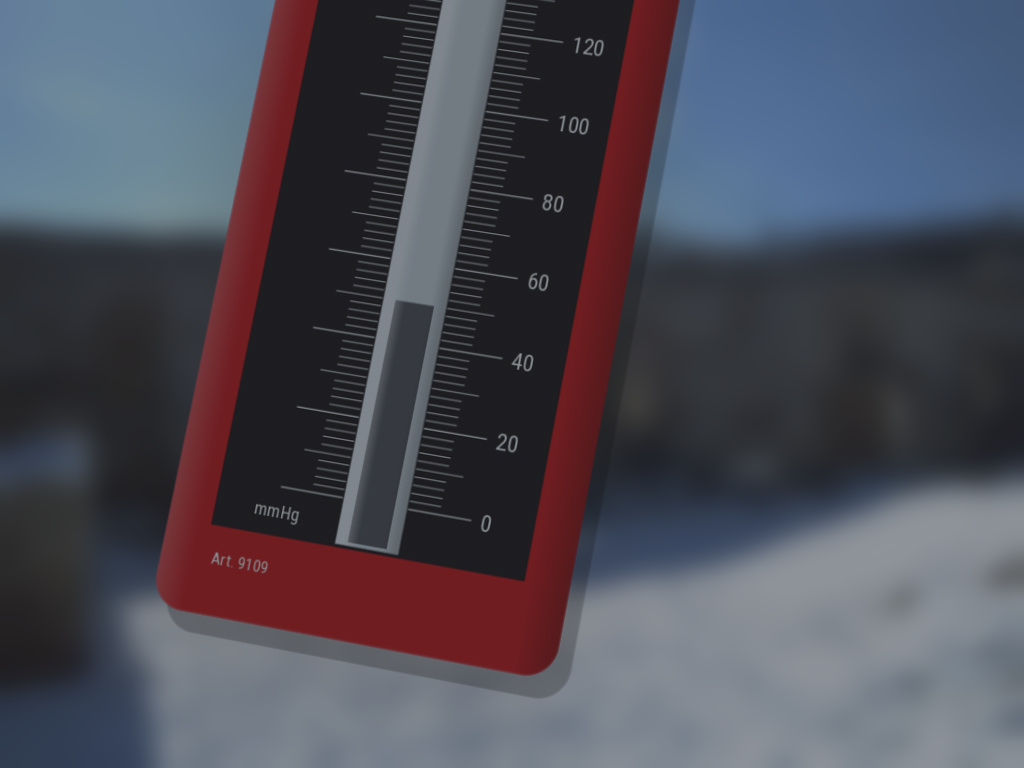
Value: 50mmHg
